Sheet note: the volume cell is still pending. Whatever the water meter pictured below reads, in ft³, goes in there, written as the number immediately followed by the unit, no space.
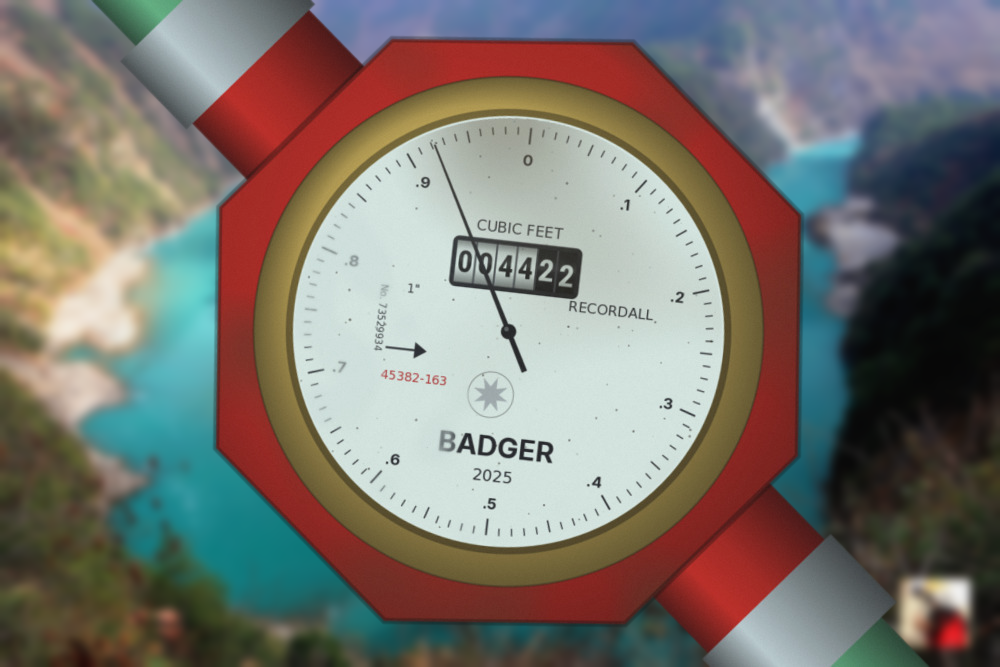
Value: 4421.92ft³
